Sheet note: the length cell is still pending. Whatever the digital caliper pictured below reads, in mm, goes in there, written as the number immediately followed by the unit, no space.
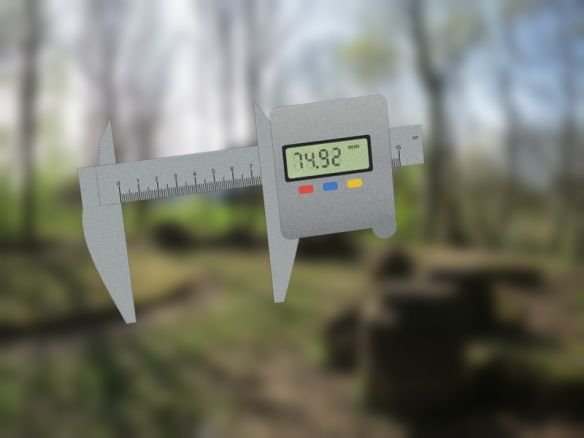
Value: 74.92mm
